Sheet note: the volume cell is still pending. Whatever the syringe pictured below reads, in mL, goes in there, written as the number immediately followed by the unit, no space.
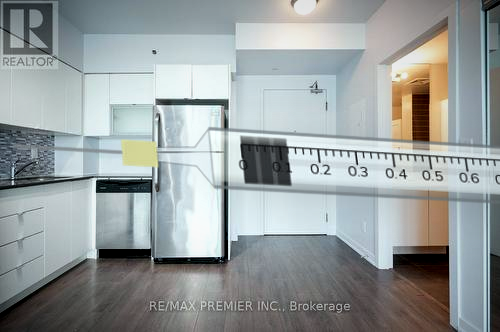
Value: 0mL
